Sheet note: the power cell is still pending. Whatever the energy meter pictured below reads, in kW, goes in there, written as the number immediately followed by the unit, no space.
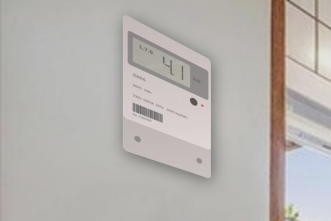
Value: 4.1kW
